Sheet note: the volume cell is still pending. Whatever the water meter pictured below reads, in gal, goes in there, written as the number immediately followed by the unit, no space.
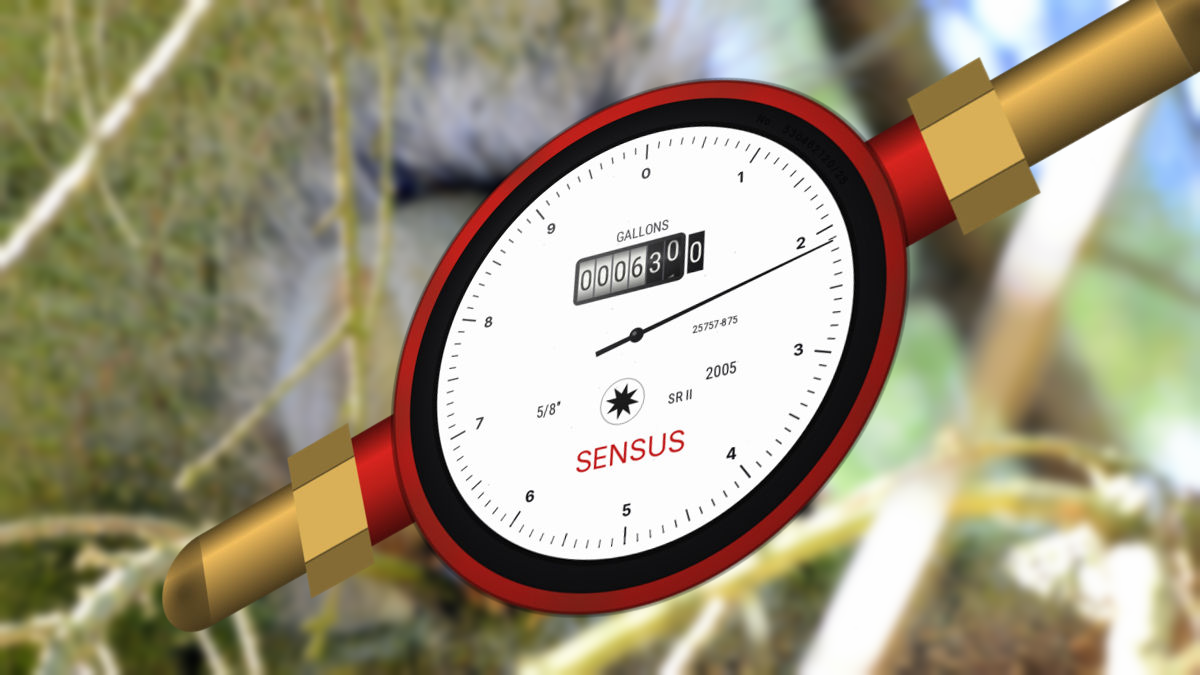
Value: 6302.1gal
